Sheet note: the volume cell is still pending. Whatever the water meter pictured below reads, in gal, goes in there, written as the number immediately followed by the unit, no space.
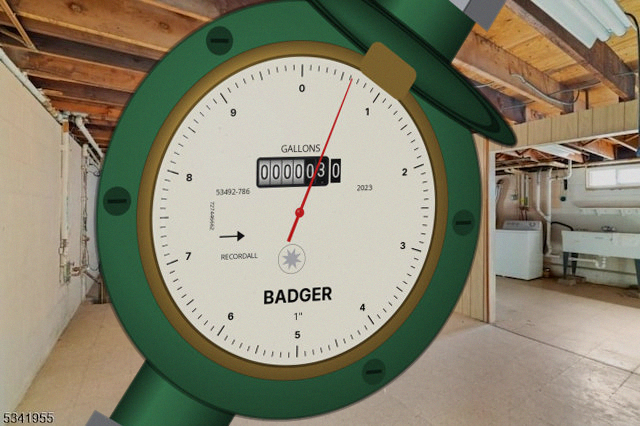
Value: 30.6gal
